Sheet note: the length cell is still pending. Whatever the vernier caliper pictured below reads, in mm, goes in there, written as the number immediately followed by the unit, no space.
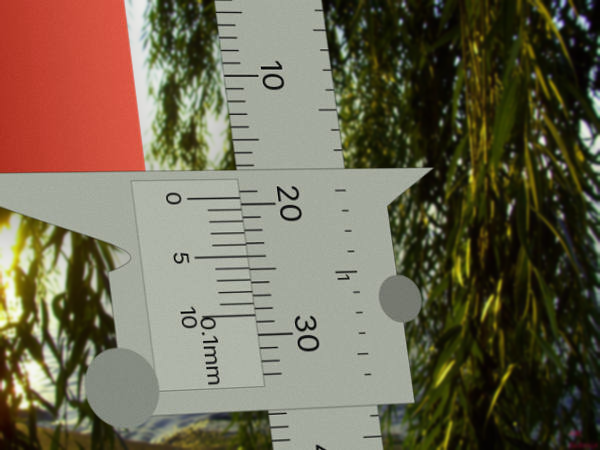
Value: 19.5mm
